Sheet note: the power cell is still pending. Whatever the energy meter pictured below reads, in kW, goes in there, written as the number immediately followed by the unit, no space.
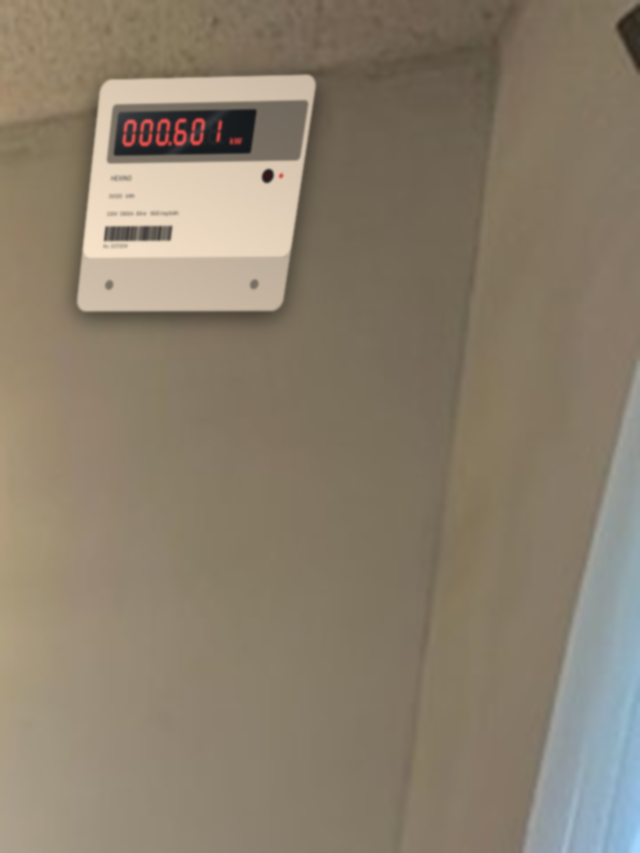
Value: 0.601kW
